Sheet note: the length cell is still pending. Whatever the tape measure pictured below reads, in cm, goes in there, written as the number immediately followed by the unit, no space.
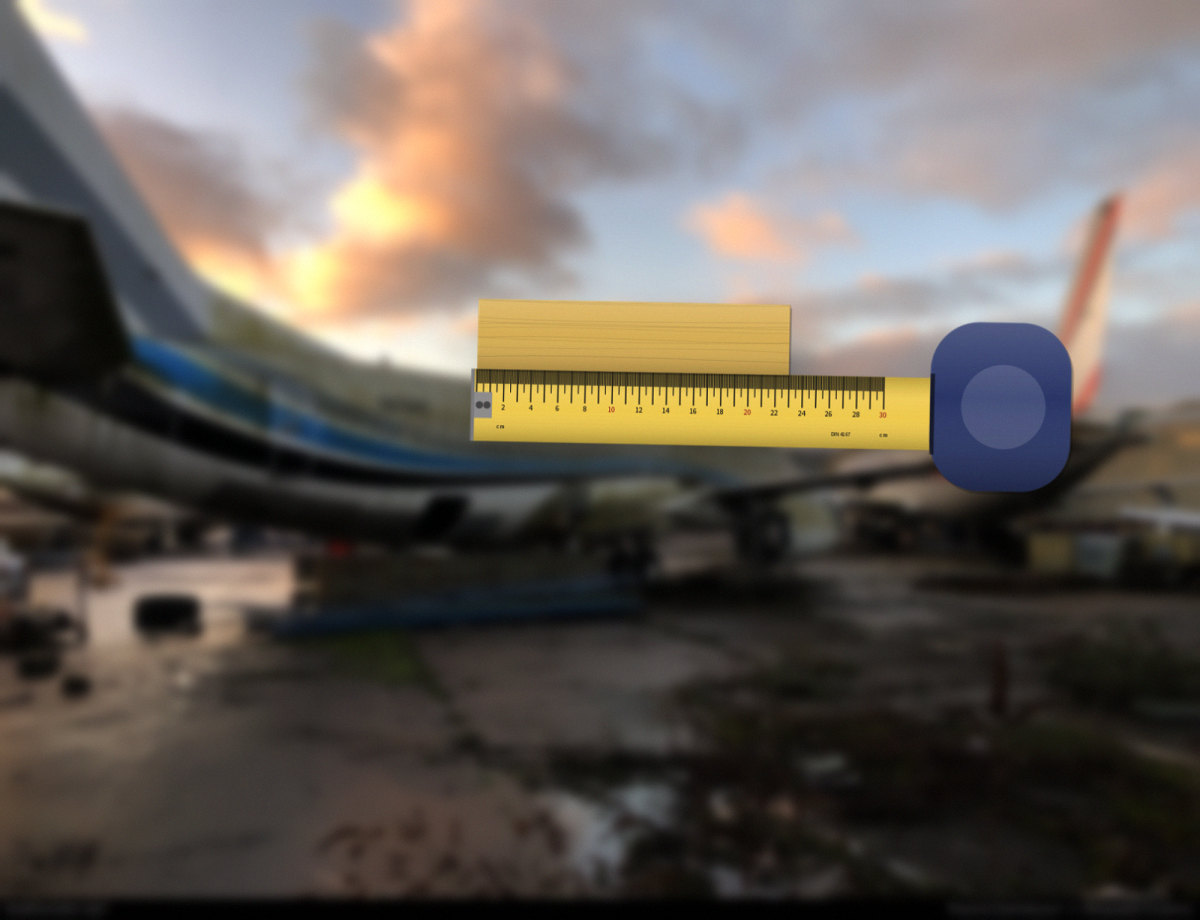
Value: 23cm
